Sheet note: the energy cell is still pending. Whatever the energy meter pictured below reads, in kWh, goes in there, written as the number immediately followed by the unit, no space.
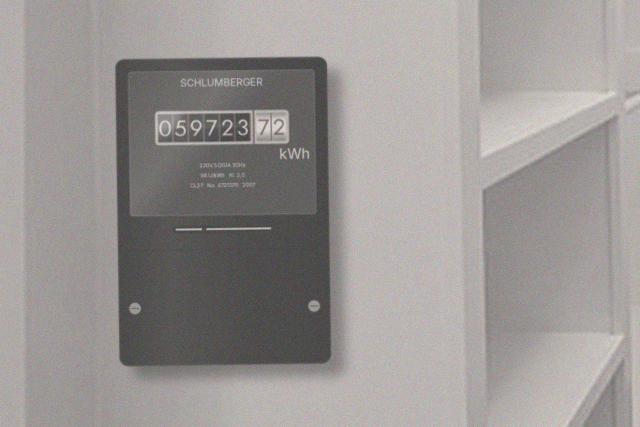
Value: 59723.72kWh
